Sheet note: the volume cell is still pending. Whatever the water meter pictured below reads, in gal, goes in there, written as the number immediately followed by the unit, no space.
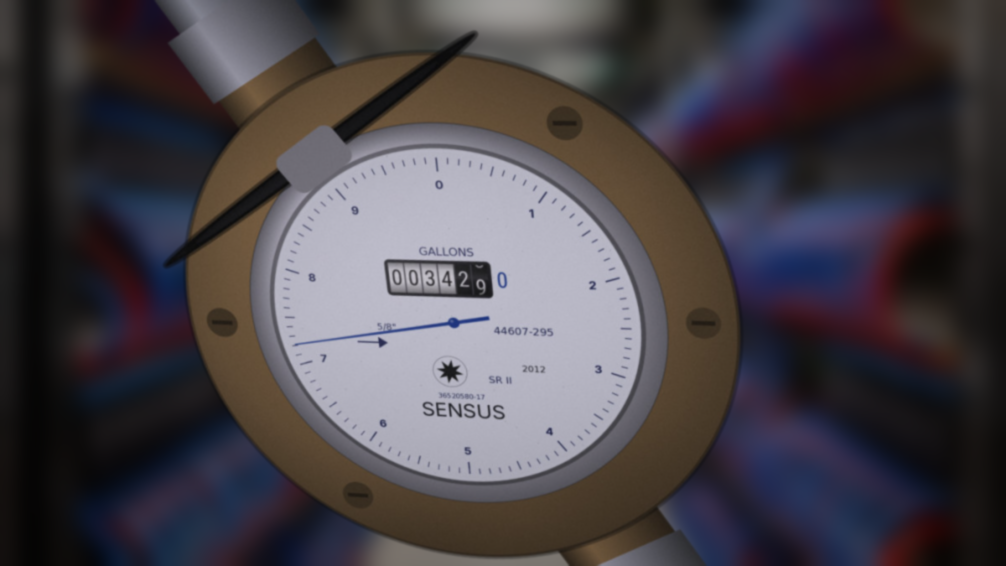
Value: 34287.2gal
